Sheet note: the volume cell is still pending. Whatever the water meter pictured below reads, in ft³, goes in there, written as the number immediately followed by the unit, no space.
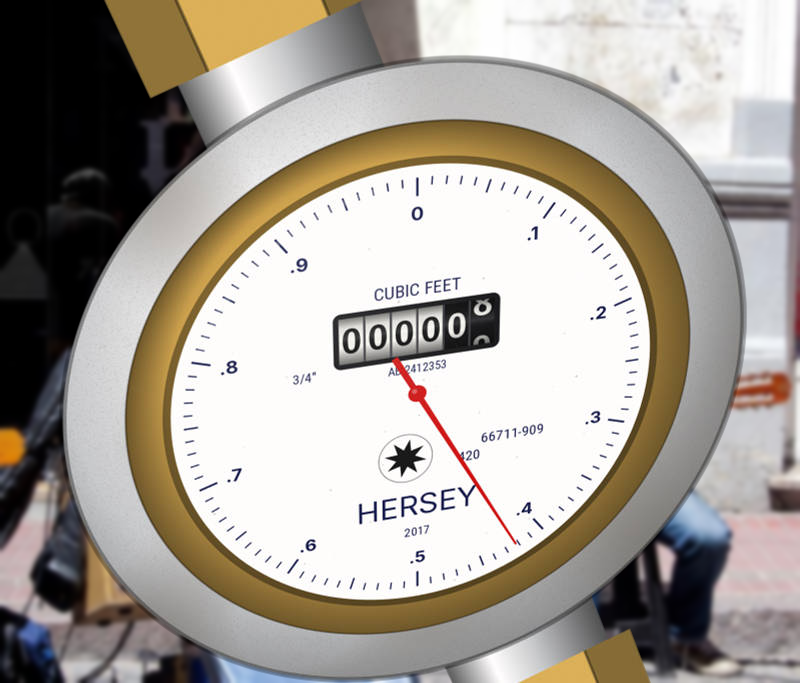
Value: 8.42ft³
